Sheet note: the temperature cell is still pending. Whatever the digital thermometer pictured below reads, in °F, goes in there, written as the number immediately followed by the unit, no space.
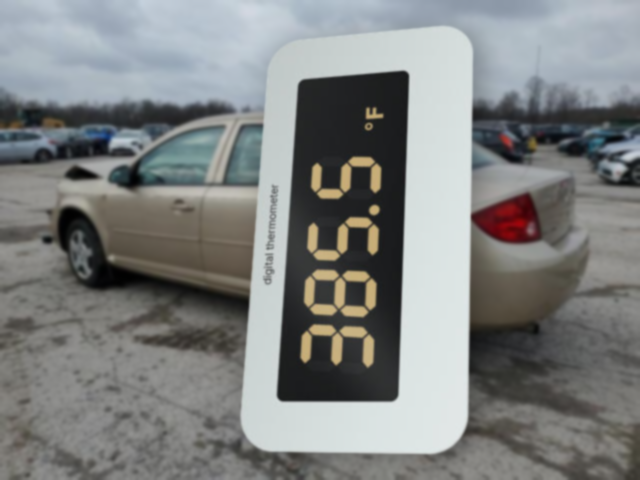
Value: 385.5°F
